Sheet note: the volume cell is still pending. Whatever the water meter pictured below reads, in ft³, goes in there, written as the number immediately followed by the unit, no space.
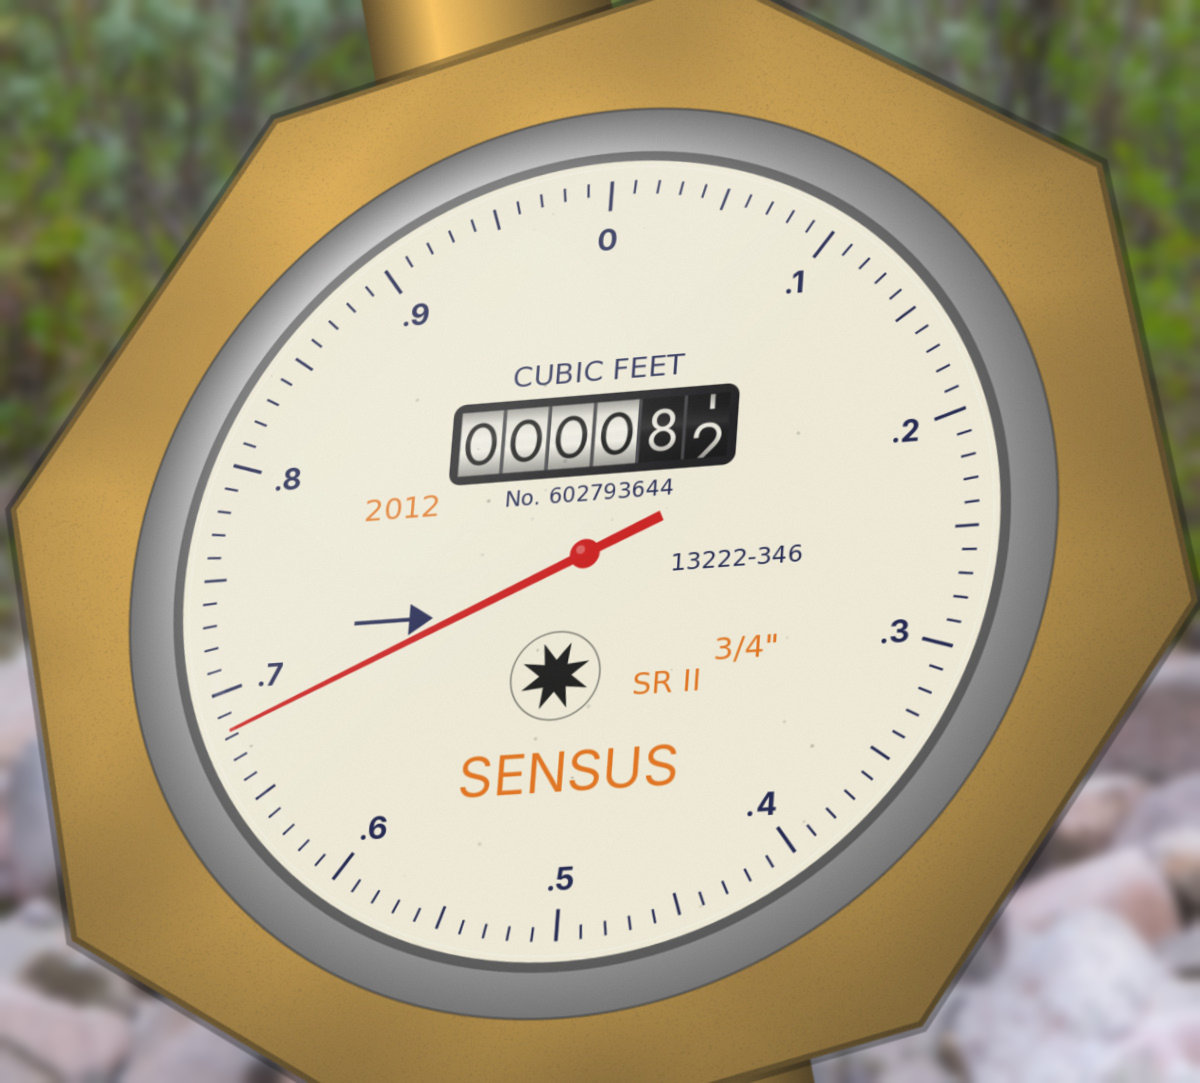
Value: 81.68ft³
